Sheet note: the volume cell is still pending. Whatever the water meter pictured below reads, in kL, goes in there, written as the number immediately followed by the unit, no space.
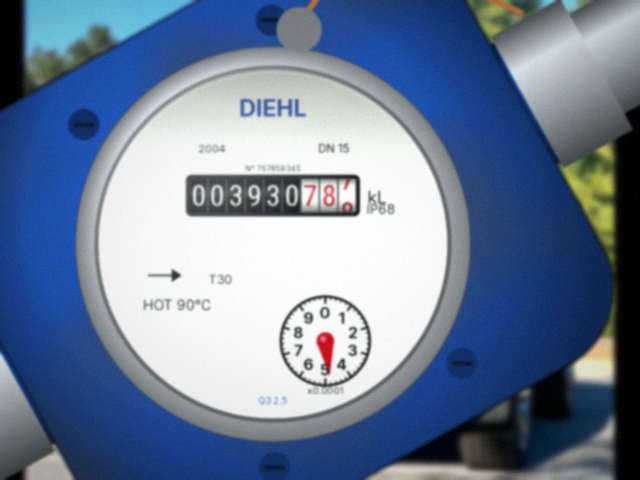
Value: 3930.7874kL
